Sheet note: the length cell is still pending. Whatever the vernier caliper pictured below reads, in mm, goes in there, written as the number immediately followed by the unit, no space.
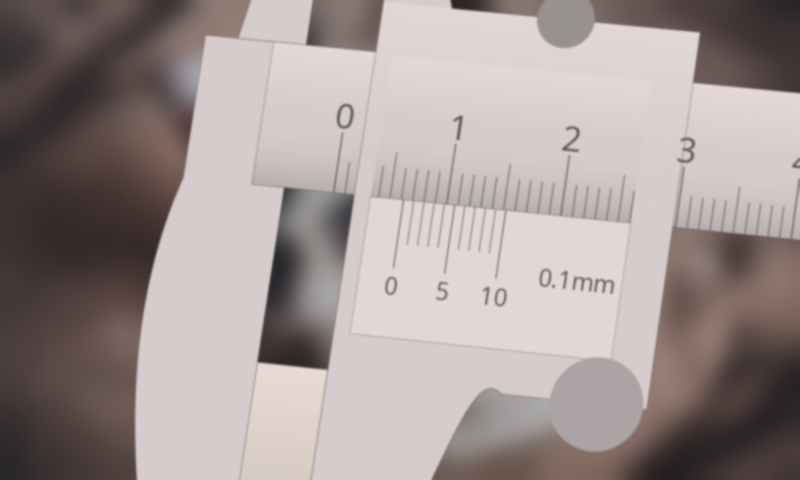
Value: 6.2mm
